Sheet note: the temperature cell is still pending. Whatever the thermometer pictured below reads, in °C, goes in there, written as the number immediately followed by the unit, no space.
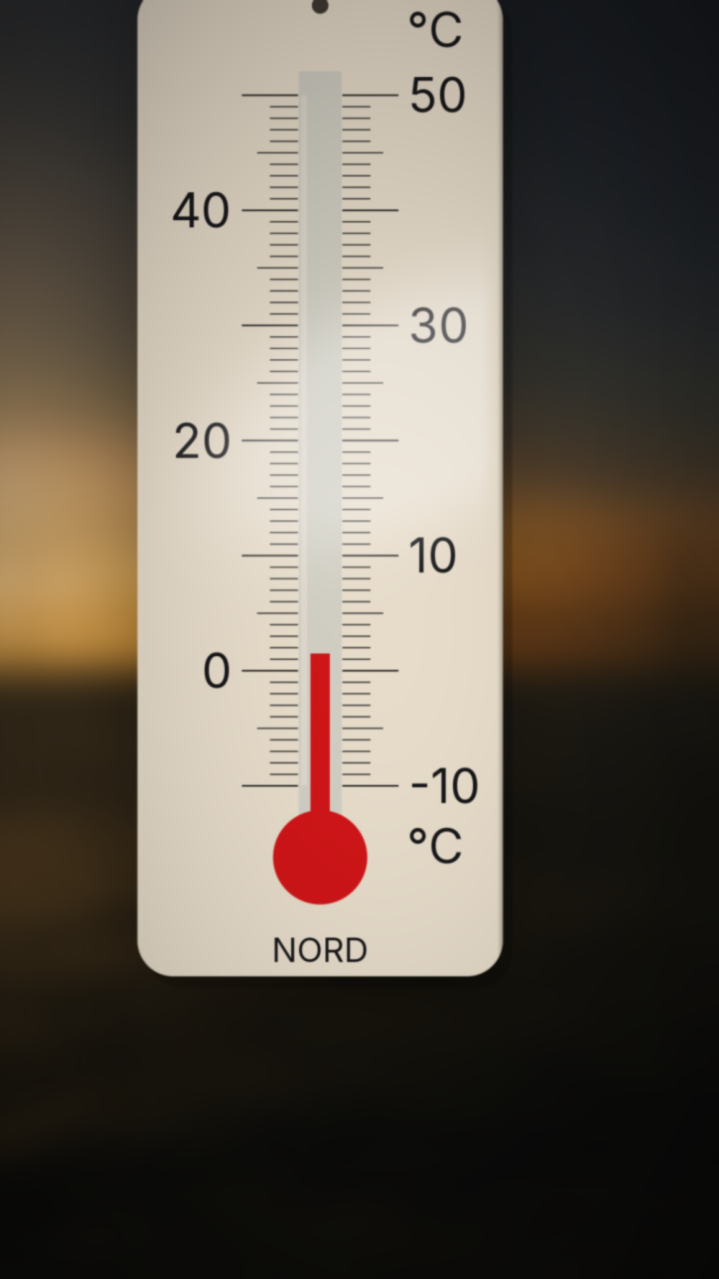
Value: 1.5°C
